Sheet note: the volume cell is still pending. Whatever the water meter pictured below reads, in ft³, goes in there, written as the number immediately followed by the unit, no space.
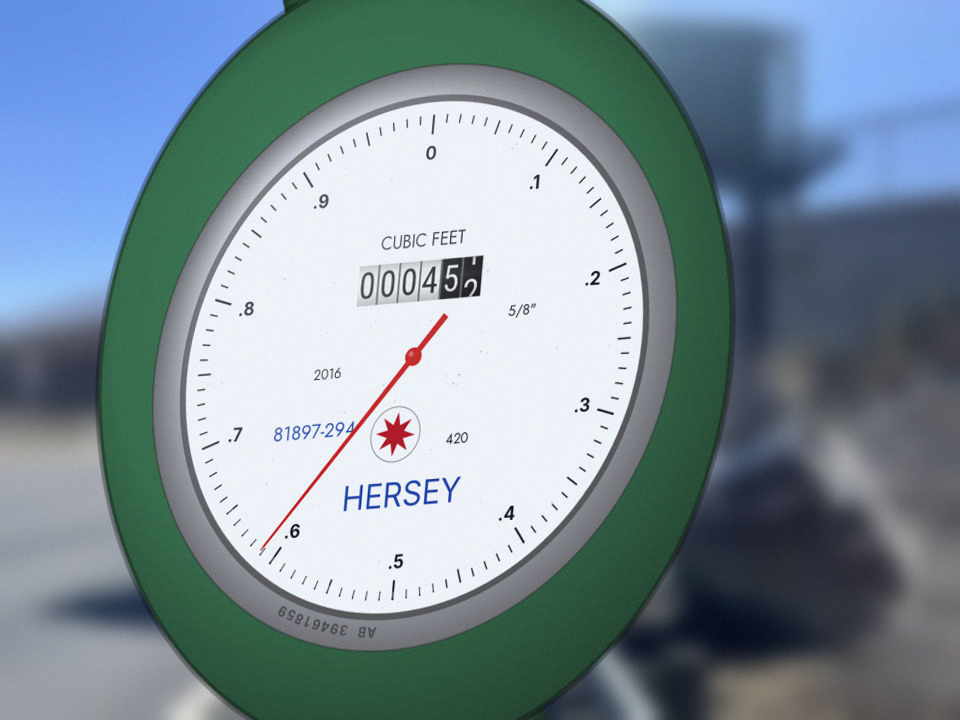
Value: 451.61ft³
